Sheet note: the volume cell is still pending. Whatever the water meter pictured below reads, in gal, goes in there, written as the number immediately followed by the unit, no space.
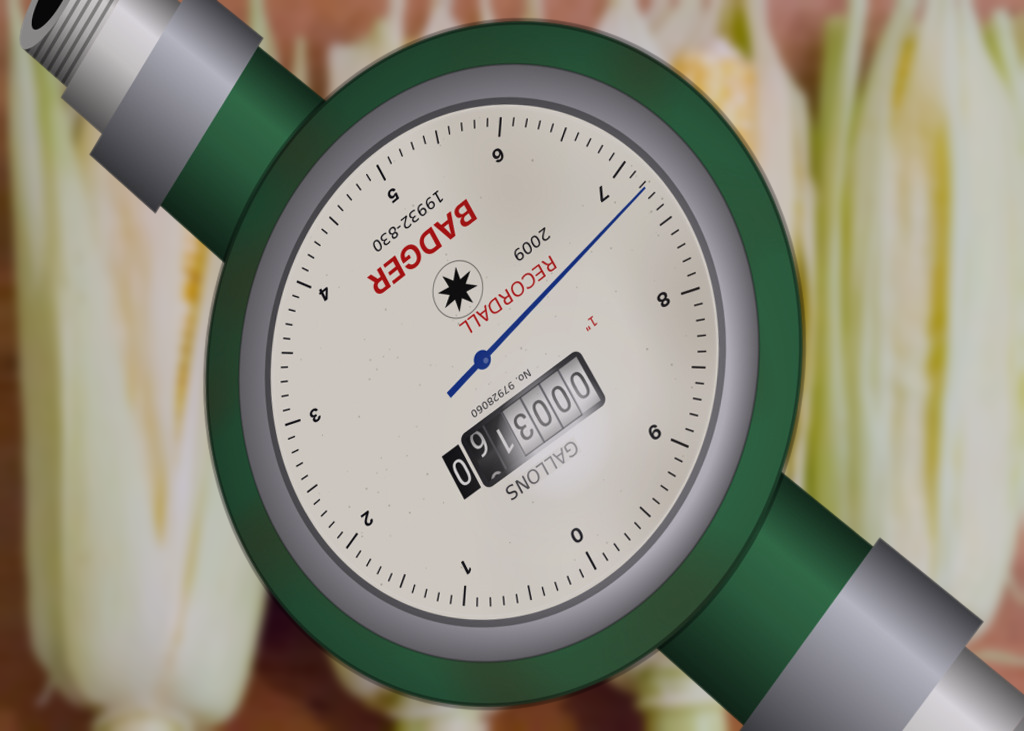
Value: 3157.2gal
